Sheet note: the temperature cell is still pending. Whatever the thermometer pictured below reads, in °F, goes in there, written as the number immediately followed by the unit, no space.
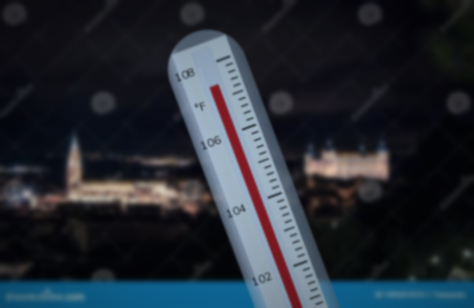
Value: 107.4°F
